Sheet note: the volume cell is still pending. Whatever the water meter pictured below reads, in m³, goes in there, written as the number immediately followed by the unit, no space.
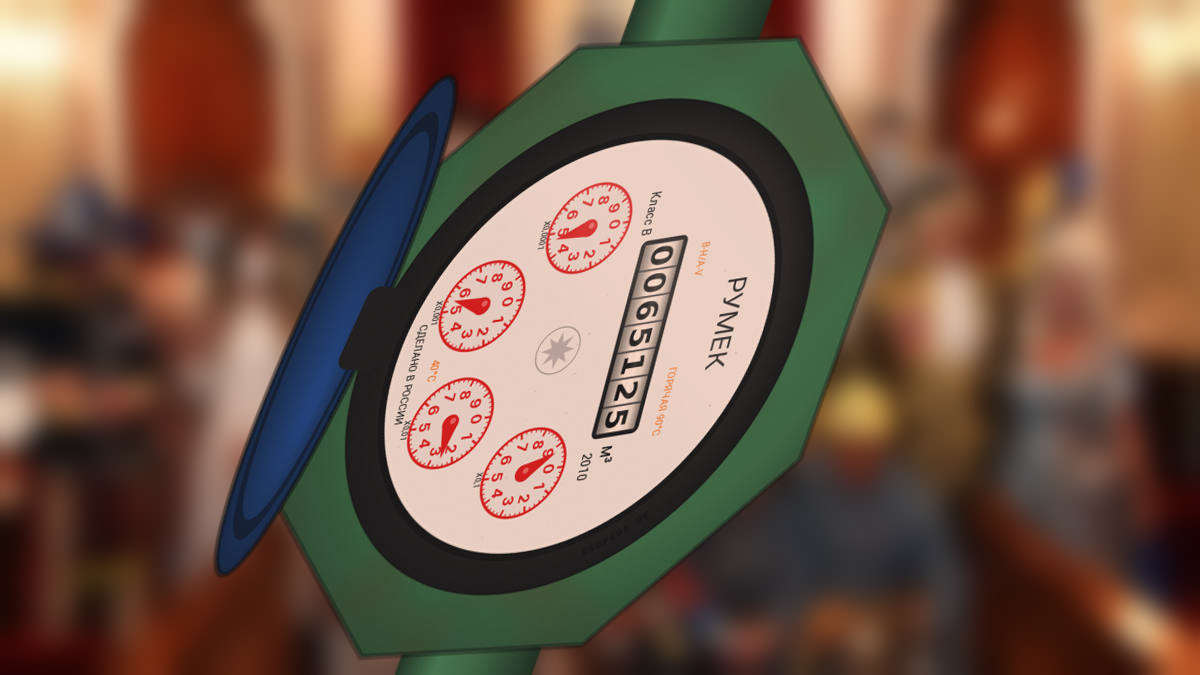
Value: 65124.9254m³
